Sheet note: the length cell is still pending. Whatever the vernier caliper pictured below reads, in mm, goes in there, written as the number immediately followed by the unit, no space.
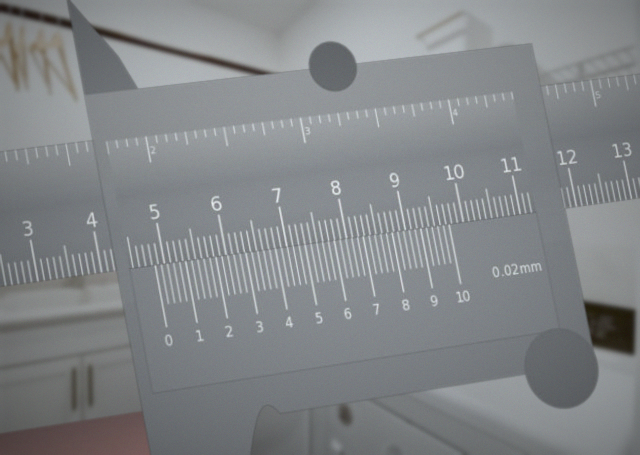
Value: 48.5mm
